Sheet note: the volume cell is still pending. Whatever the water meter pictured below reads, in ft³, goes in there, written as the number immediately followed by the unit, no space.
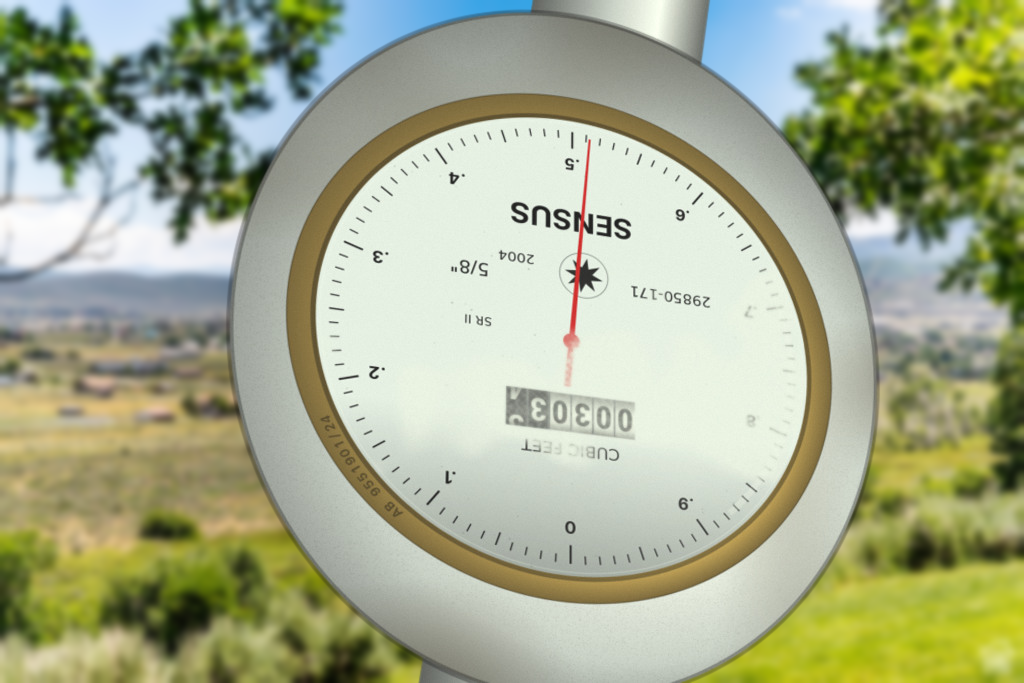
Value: 3033.51ft³
